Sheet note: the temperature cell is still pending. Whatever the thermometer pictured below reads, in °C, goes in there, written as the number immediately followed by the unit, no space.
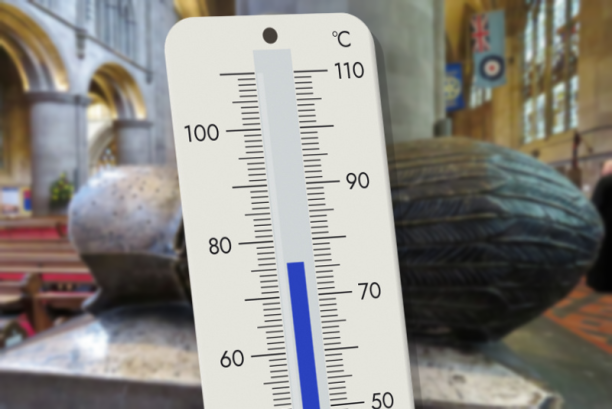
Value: 76°C
